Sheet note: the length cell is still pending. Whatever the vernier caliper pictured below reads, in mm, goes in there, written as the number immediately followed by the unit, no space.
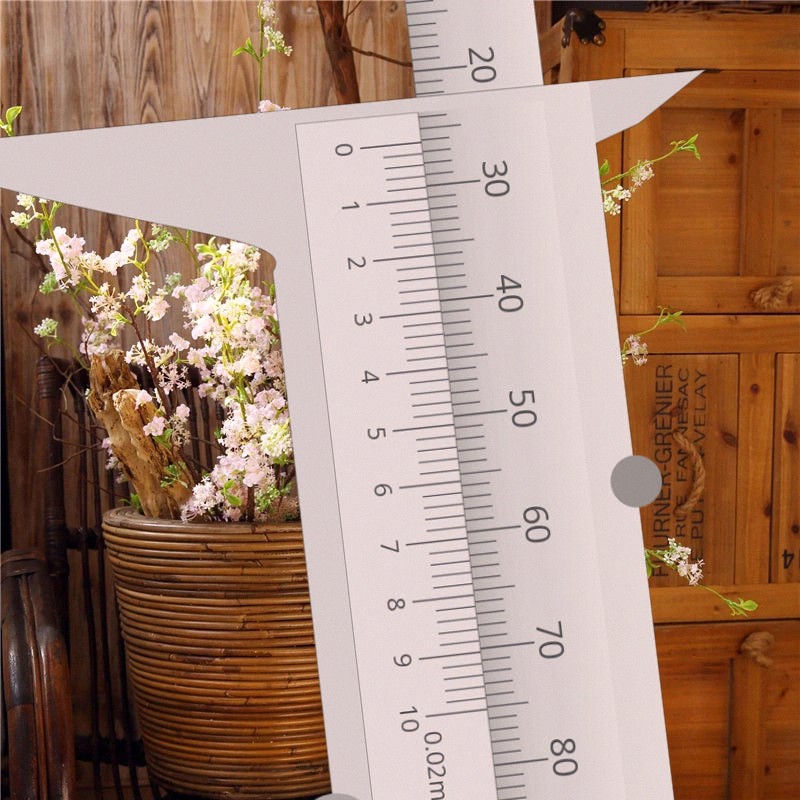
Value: 26.2mm
